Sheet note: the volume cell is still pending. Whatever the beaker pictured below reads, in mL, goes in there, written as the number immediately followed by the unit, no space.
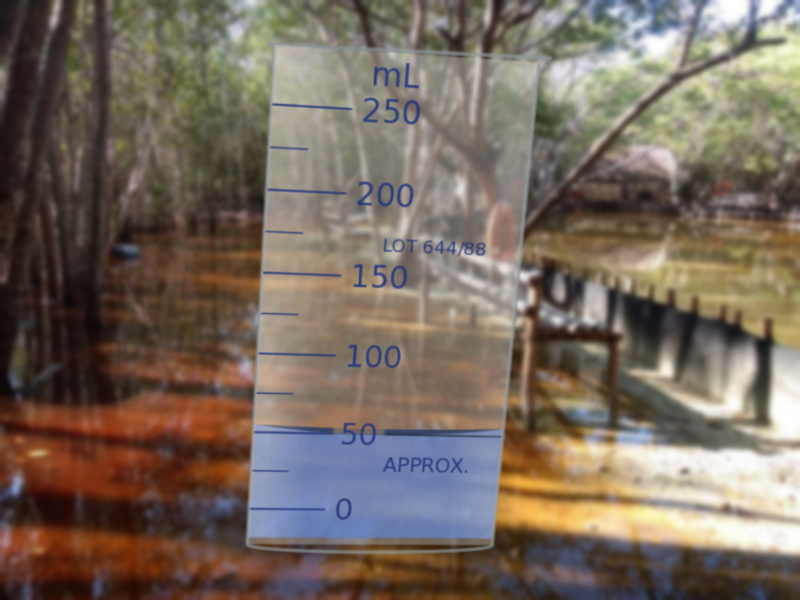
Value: 50mL
